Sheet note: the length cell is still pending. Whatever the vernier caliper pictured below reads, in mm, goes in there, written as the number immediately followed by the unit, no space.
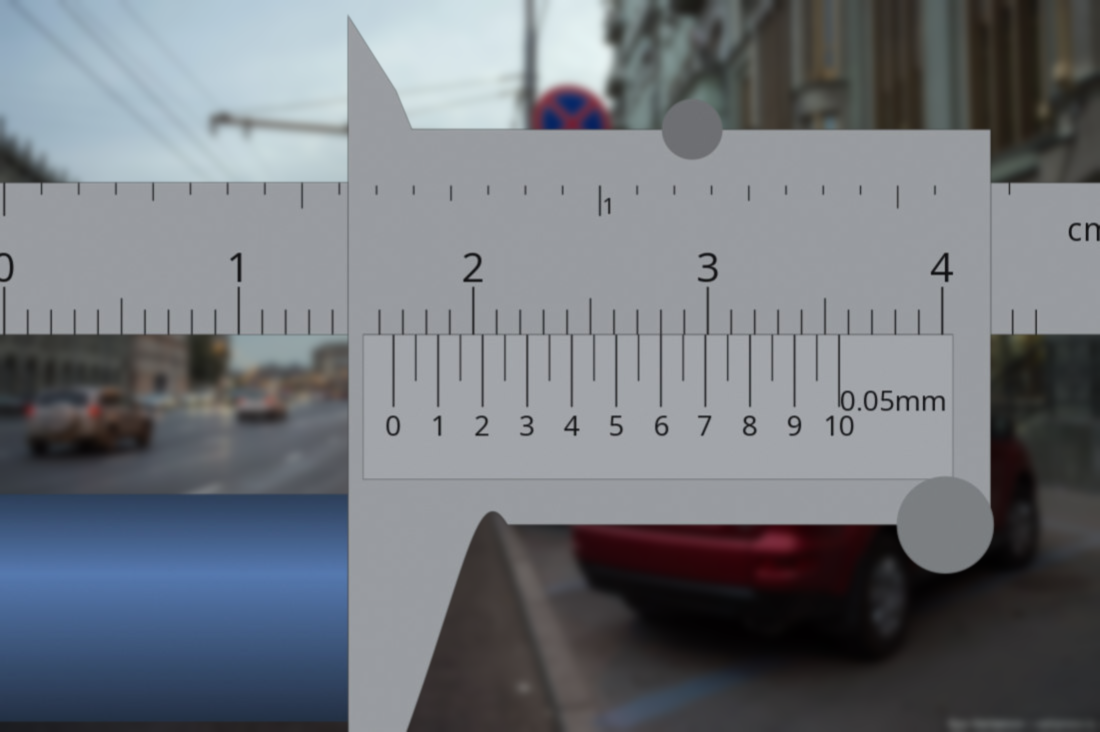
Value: 16.6mm
